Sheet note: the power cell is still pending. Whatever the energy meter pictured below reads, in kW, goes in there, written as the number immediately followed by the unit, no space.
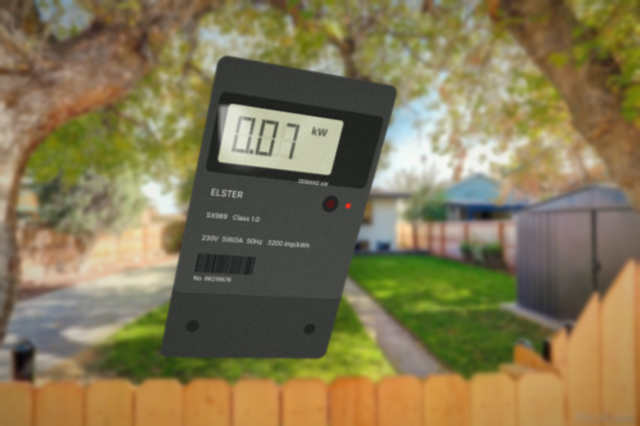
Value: 0.07kW
